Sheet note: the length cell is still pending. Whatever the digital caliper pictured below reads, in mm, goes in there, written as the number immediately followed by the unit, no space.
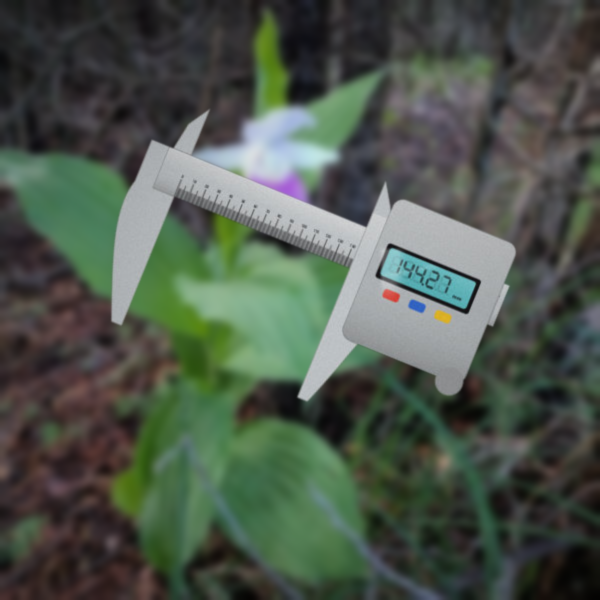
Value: 144.27mm
